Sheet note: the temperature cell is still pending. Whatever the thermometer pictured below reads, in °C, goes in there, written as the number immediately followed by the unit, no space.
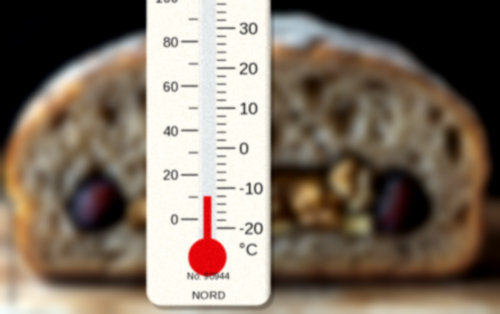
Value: -12°C
